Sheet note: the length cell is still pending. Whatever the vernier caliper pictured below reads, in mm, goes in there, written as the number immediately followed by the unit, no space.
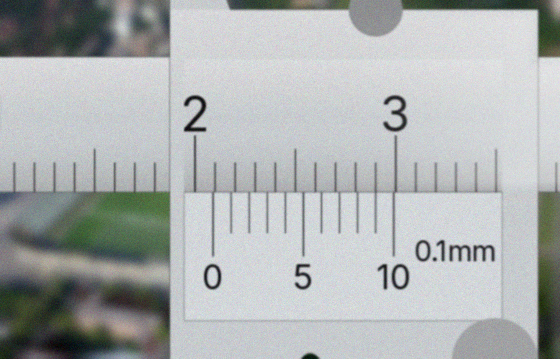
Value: 20.9mm
